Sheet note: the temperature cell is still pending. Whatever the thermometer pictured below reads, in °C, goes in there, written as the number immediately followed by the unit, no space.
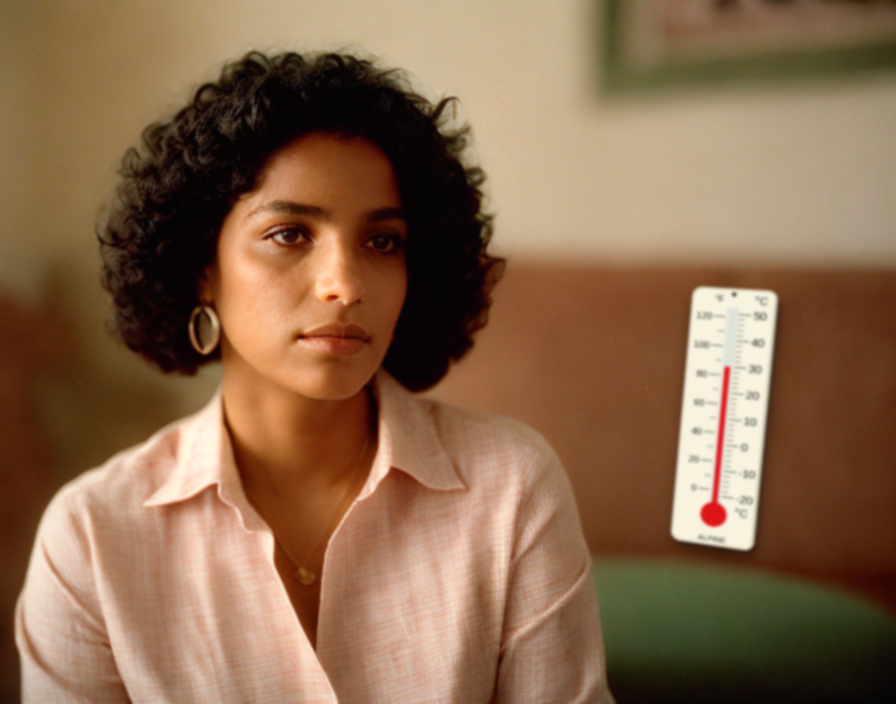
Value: 30°C
